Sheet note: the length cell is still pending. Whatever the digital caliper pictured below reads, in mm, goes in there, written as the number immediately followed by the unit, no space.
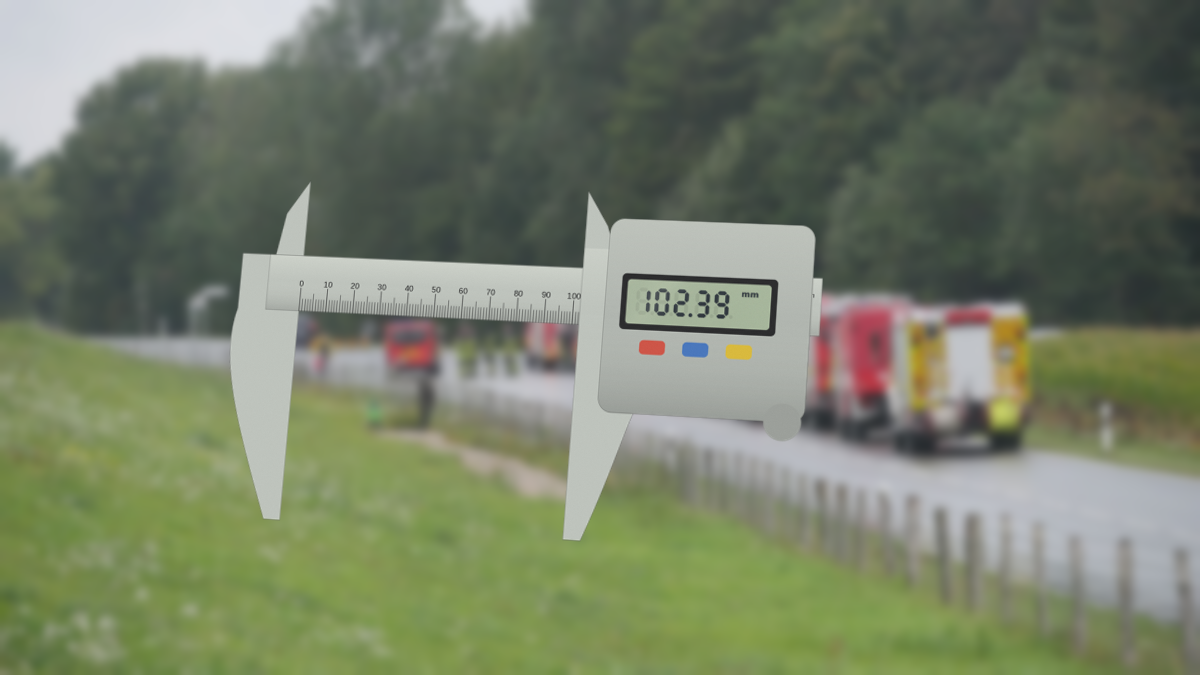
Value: 102.39mm
